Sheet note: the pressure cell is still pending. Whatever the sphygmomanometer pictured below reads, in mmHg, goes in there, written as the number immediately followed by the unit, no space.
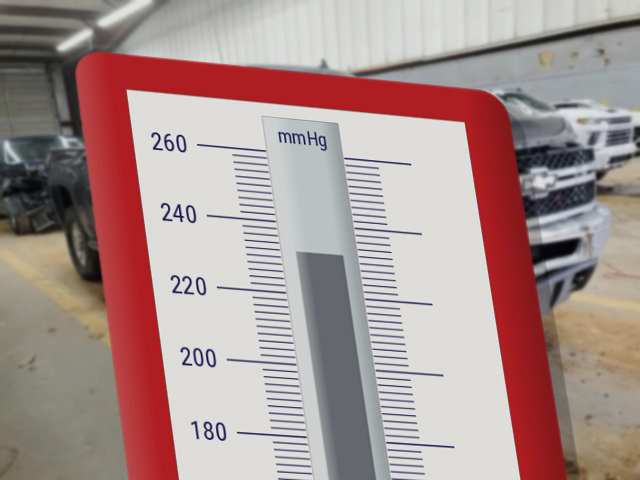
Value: 232mmHg
